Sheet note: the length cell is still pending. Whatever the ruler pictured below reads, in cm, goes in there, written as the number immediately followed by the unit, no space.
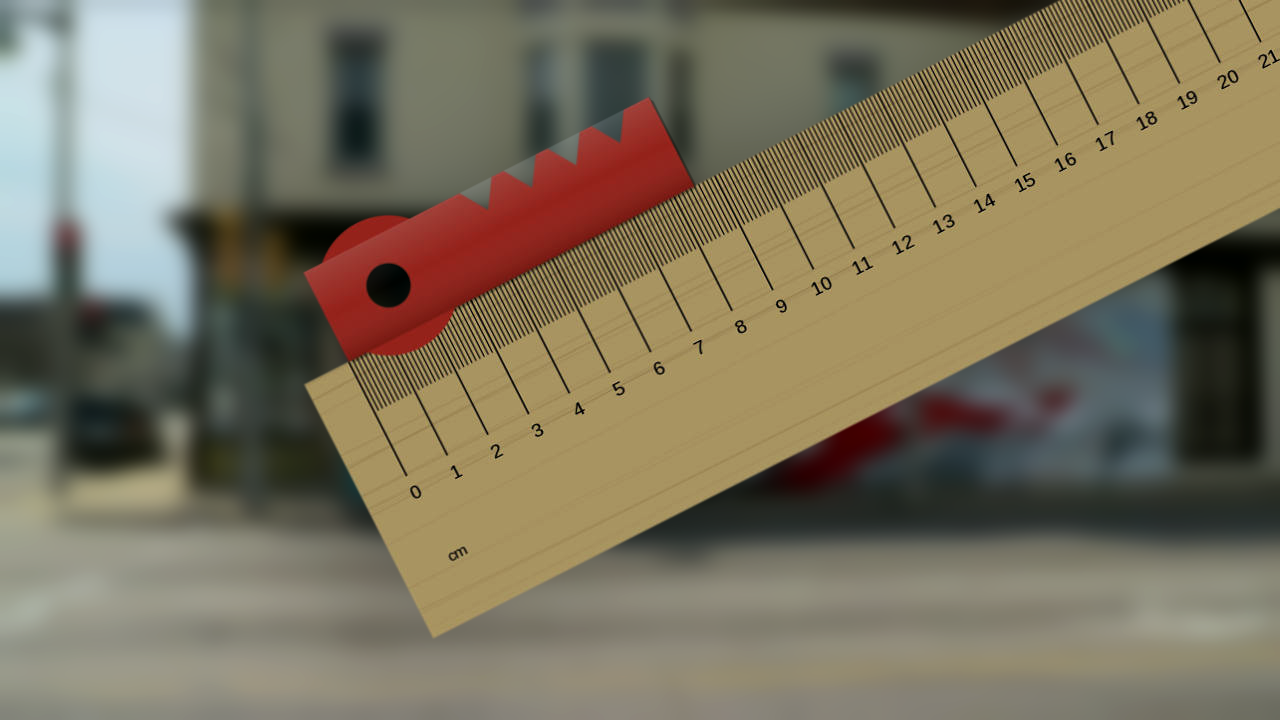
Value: 8.5cm
